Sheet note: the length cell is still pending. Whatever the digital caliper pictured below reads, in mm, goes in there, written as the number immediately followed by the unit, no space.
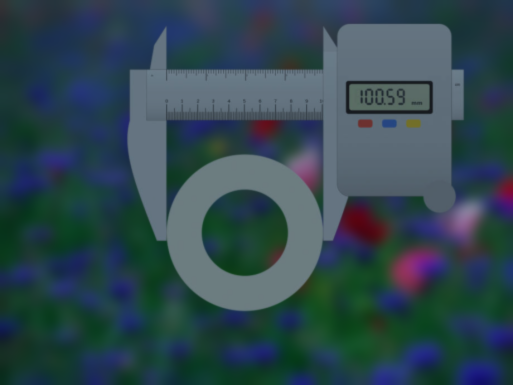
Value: 100.59mm
